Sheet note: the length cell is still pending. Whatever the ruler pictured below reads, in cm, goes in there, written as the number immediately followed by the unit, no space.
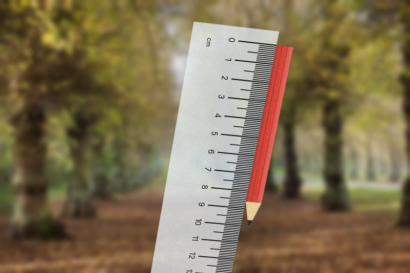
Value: 10cm
